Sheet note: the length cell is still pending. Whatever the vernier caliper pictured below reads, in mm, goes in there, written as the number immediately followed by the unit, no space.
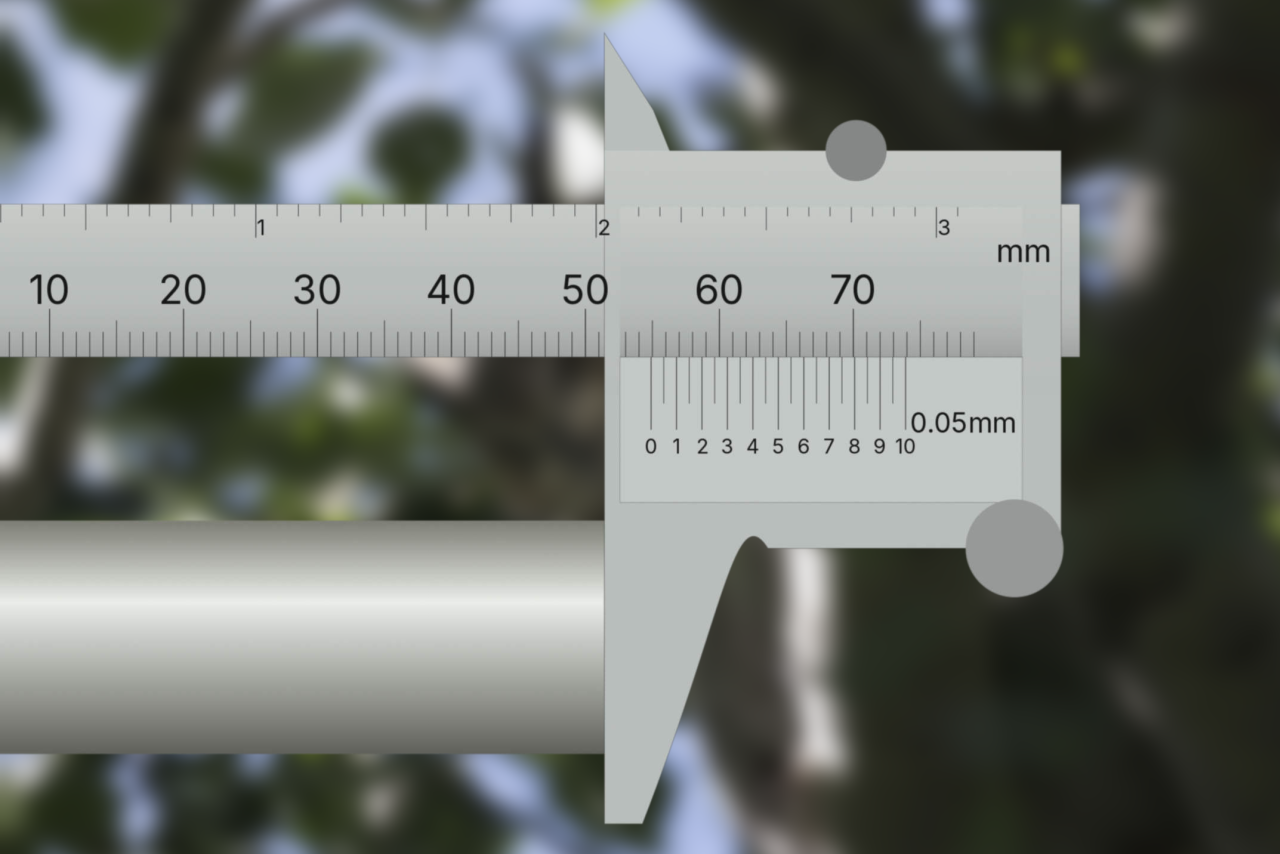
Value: 54.9mm
